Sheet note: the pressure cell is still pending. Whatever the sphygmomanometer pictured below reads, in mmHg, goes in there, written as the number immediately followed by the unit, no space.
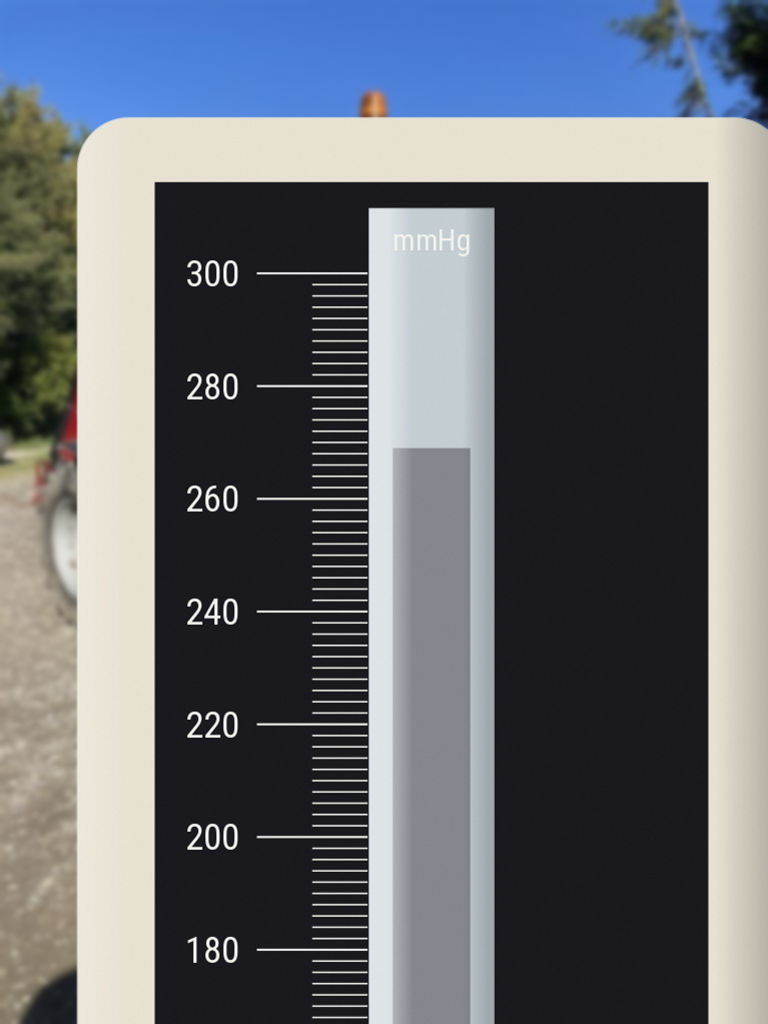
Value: 269mmHg
